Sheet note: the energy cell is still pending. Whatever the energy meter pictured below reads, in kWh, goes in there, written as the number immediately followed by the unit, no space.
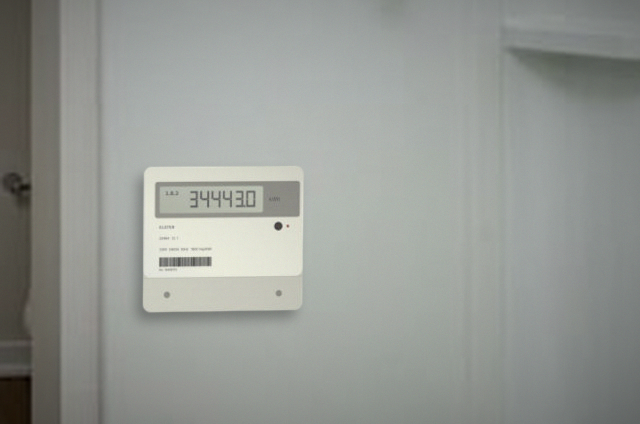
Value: 34443.0kWh
